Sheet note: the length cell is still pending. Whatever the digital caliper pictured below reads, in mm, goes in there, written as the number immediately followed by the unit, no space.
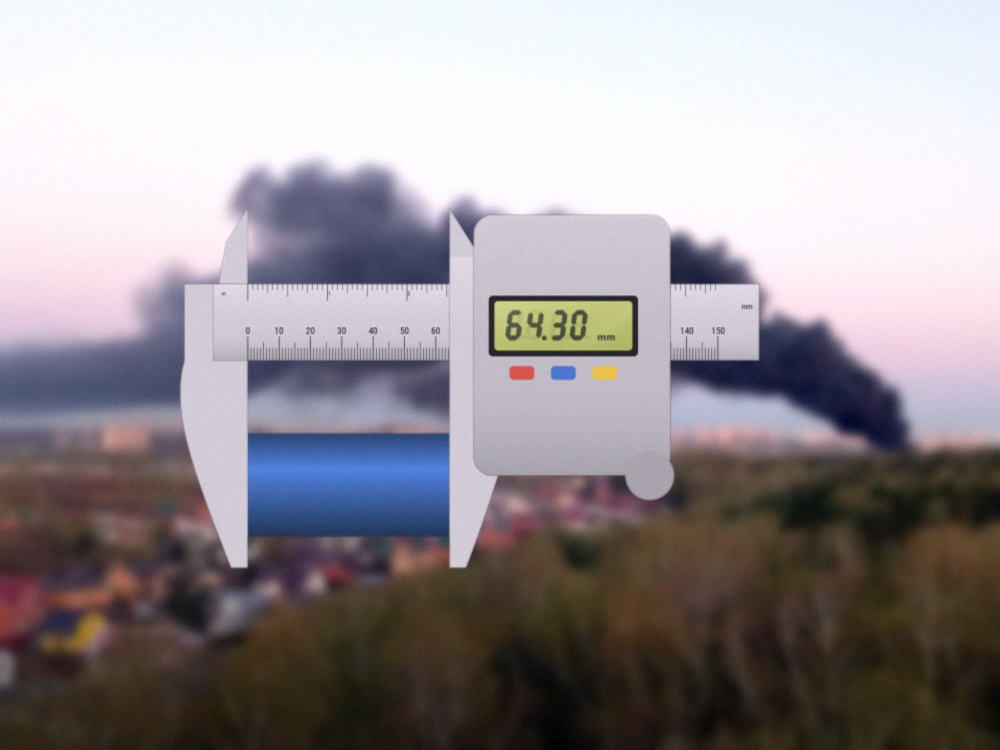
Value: 64.30mm
